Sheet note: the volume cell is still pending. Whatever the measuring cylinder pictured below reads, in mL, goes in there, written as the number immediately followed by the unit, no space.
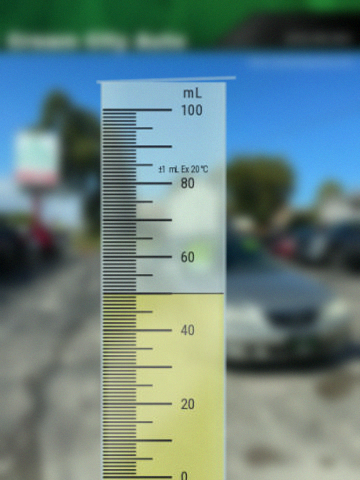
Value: 50mL
